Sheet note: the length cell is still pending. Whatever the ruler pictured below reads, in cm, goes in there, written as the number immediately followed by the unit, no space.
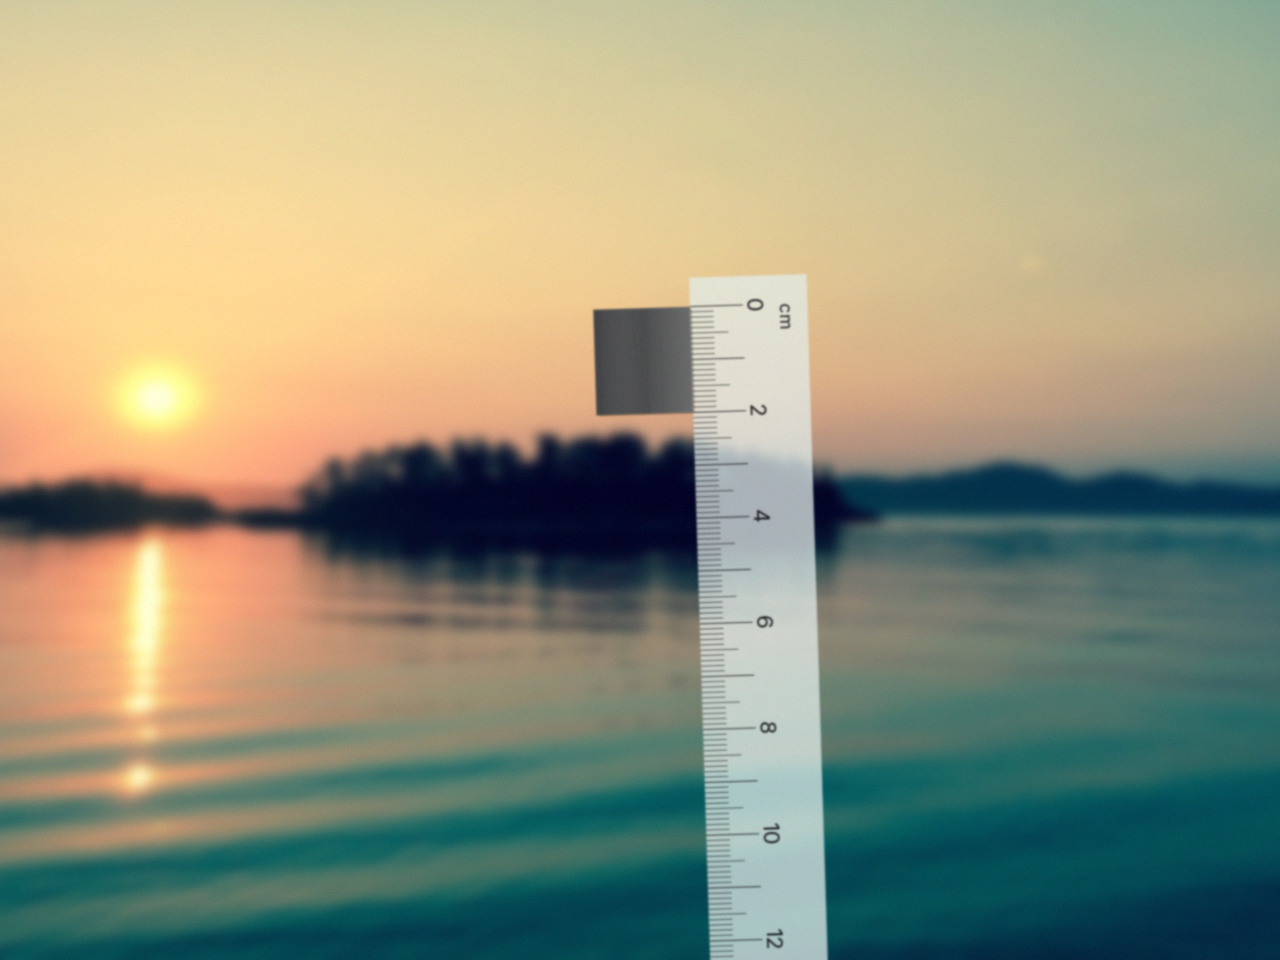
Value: 2cm
